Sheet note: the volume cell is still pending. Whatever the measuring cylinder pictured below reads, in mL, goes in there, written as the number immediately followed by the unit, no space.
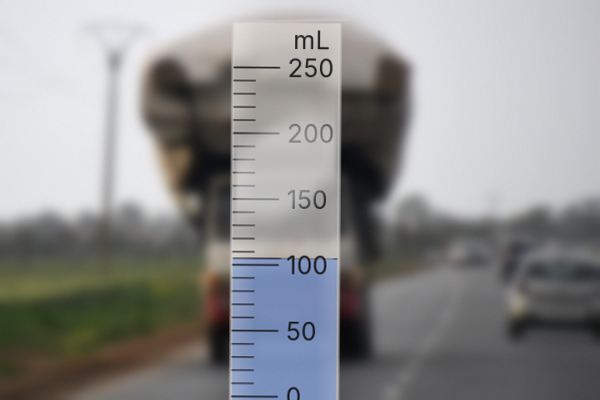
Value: 105mL
